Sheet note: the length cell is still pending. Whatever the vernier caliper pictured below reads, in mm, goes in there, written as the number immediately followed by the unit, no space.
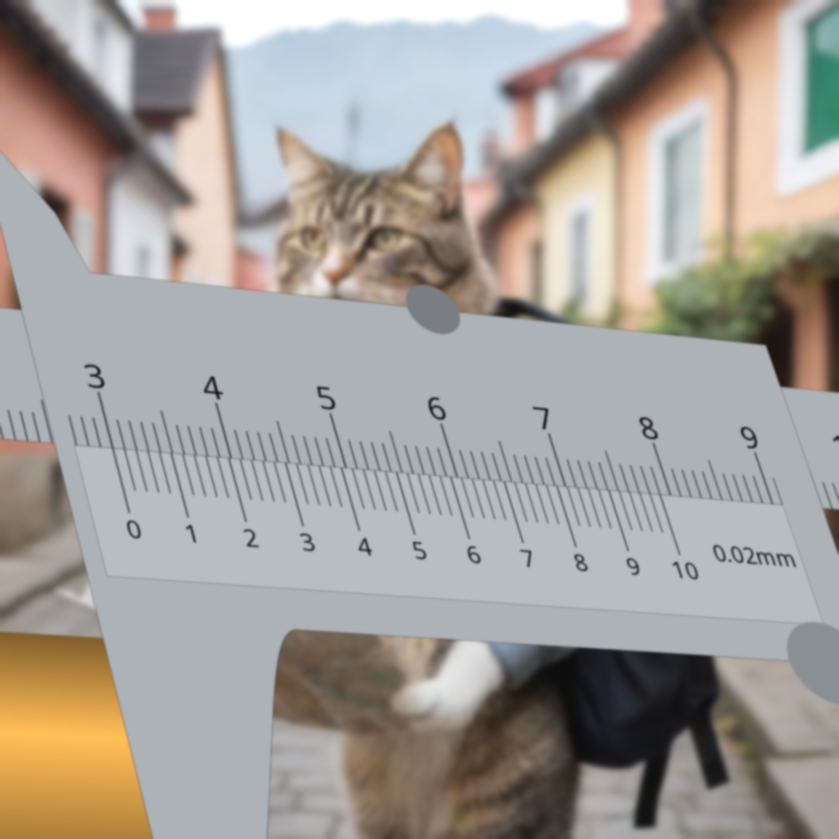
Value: 30.0mm
